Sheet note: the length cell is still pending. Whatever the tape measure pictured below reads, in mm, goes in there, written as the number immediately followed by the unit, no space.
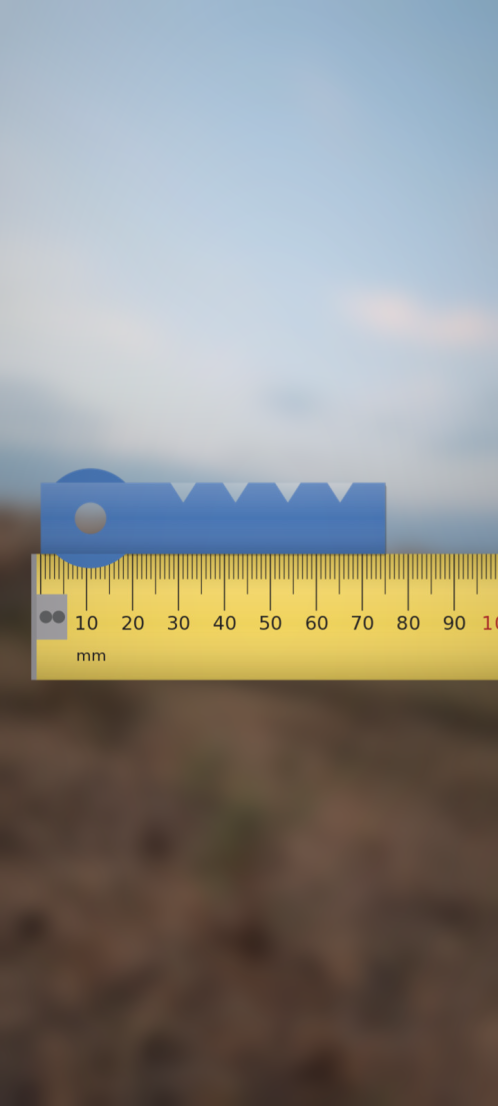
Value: 75mm
